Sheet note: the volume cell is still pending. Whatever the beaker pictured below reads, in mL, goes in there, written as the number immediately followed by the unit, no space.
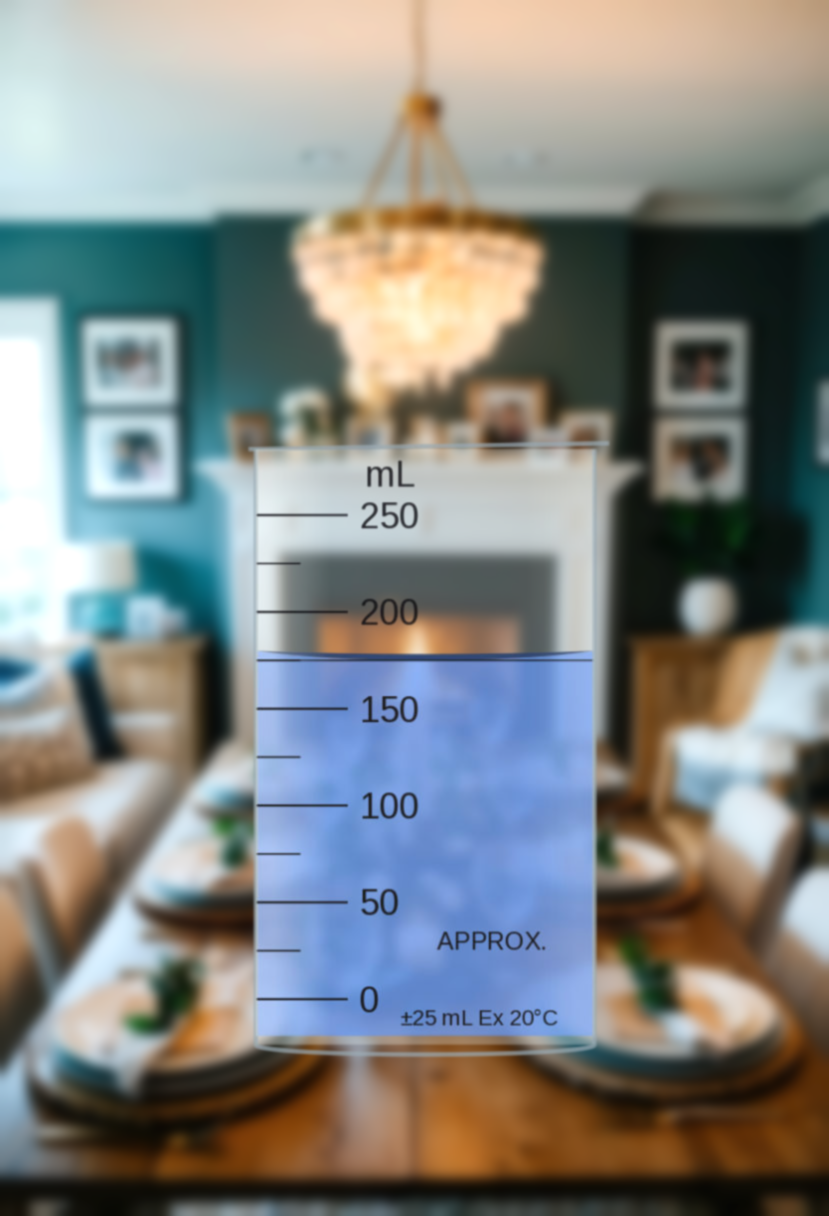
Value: 175mL
